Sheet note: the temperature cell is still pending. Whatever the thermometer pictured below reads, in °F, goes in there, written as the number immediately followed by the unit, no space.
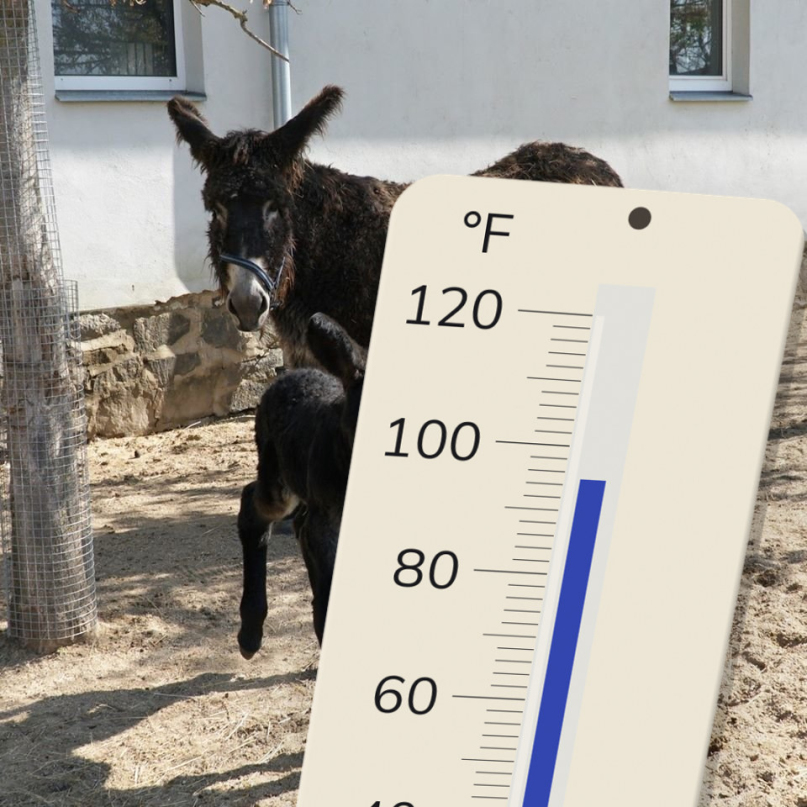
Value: 95°F
